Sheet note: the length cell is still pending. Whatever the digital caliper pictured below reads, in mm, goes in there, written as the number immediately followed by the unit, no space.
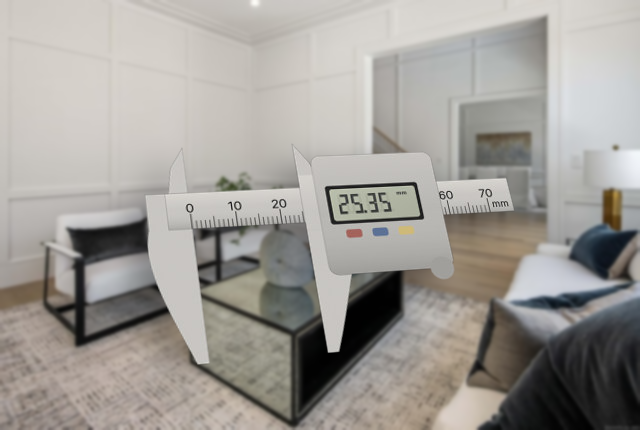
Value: 25.35mm
